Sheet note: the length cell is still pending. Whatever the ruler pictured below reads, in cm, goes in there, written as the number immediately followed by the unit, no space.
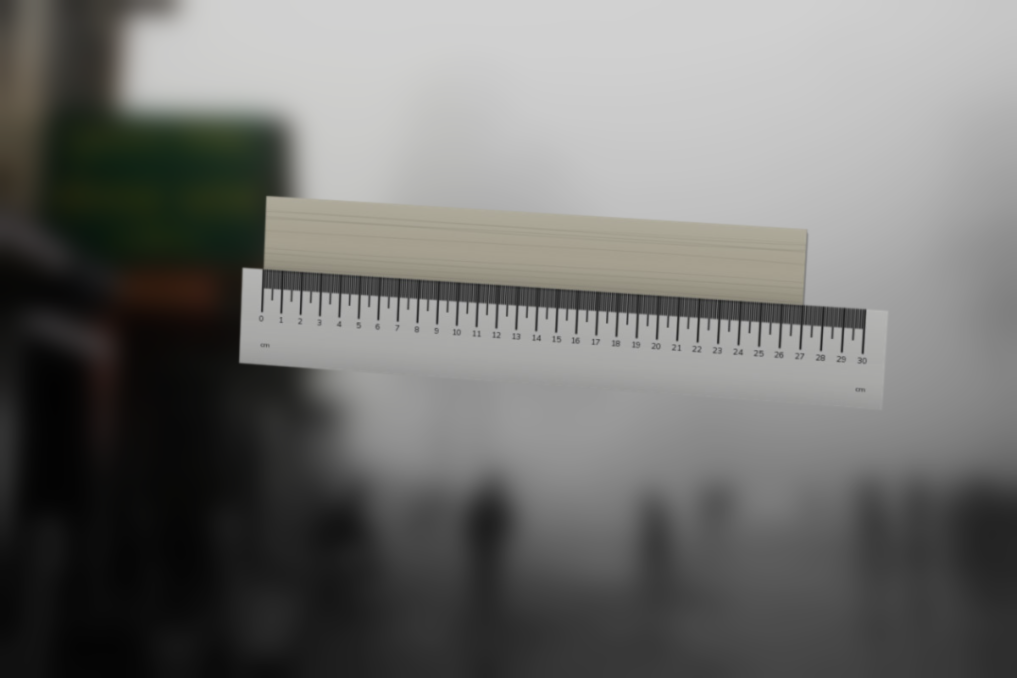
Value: 27cm
